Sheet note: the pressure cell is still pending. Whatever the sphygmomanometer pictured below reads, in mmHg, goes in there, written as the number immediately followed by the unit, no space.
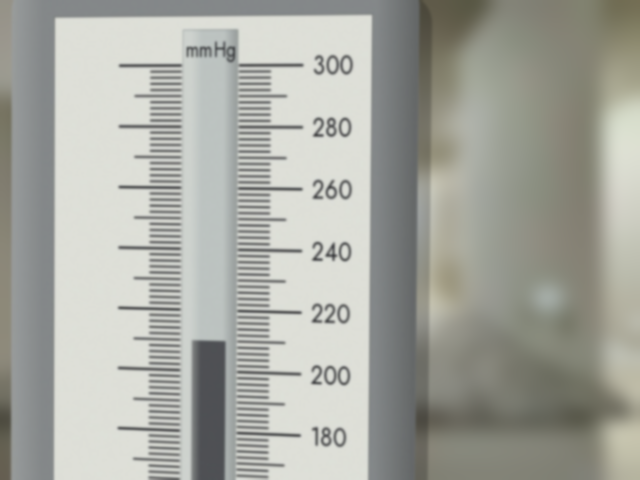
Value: 210mmHg
